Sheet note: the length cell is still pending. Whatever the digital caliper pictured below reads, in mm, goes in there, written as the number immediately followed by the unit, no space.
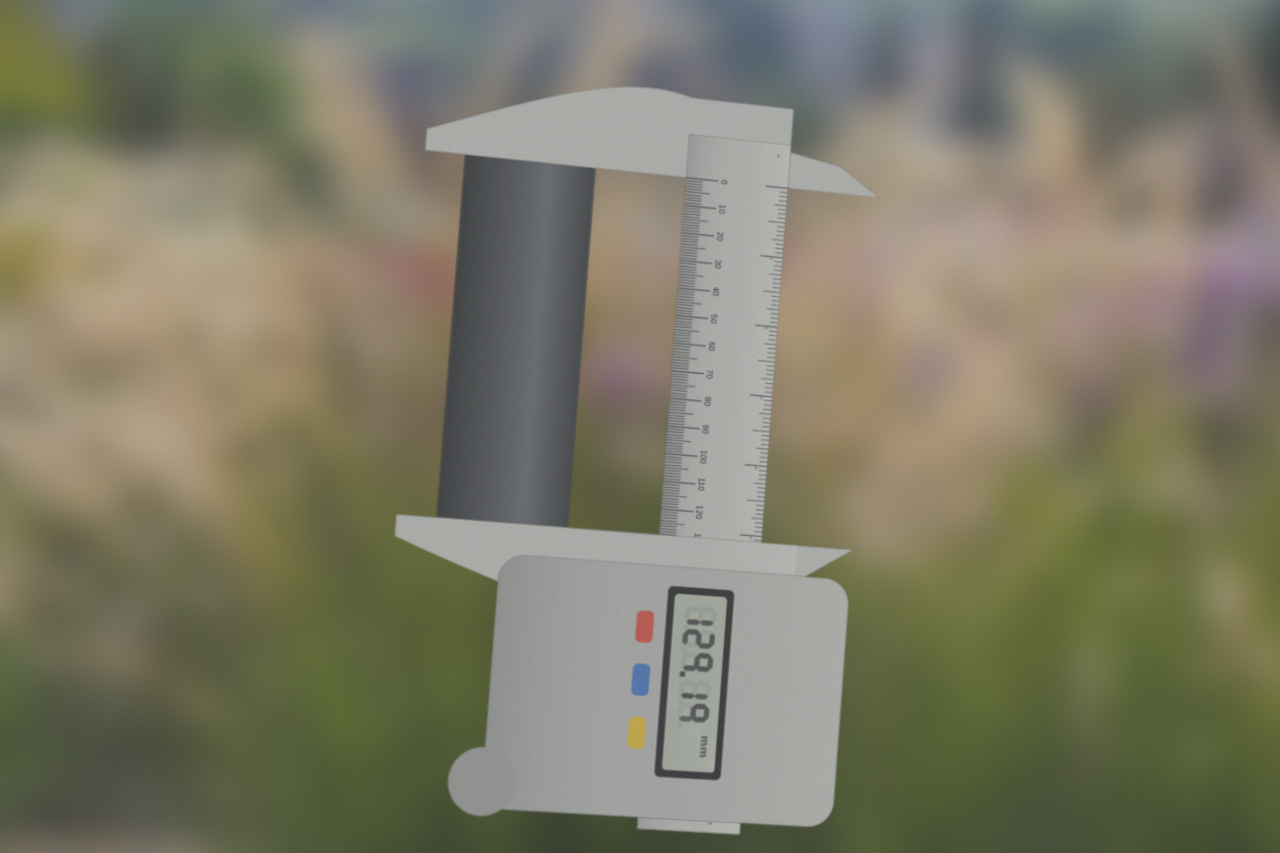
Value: 129.19mm
